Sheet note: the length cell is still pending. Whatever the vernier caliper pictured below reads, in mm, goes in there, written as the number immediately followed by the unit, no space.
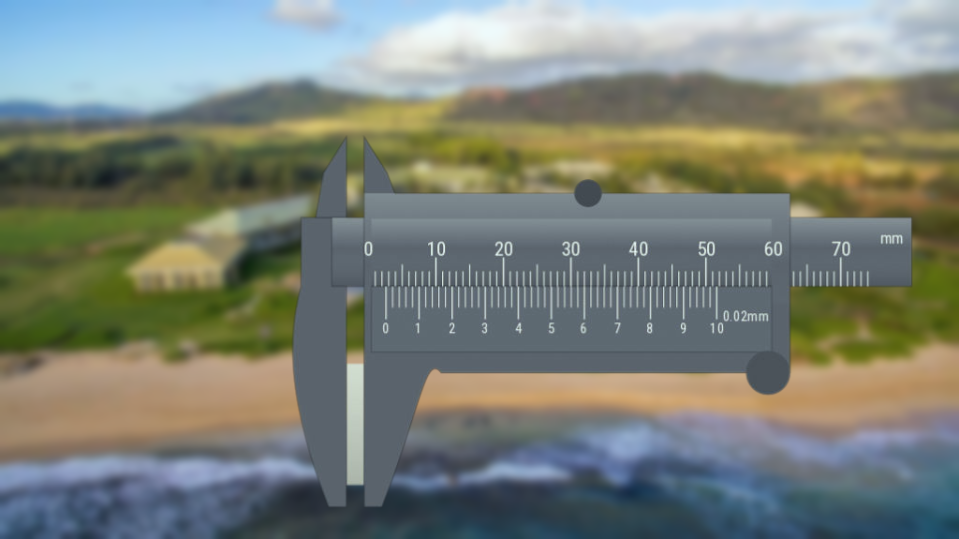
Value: 2.6mm
